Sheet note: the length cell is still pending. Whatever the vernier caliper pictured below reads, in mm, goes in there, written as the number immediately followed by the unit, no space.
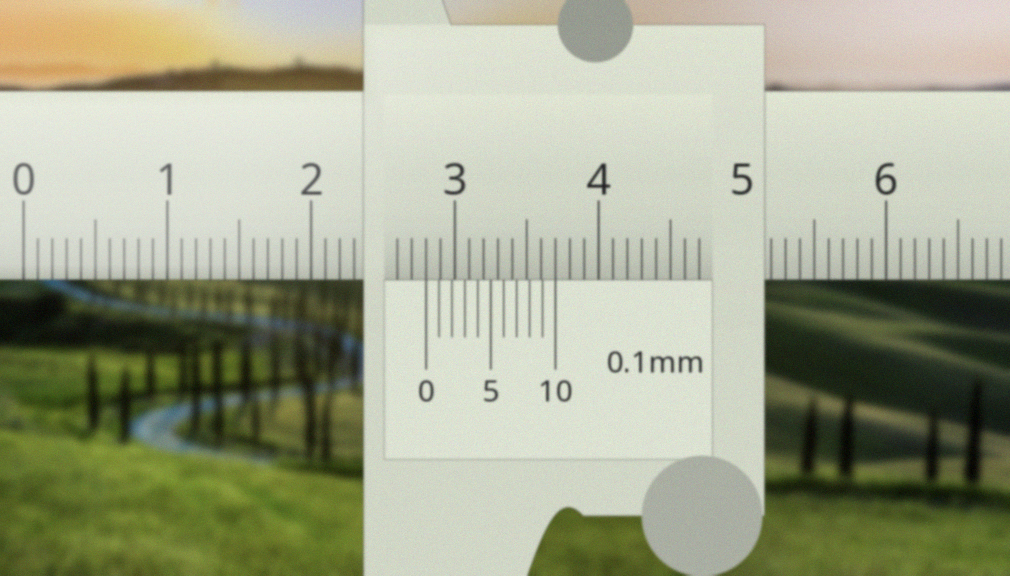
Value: 28.0mm
